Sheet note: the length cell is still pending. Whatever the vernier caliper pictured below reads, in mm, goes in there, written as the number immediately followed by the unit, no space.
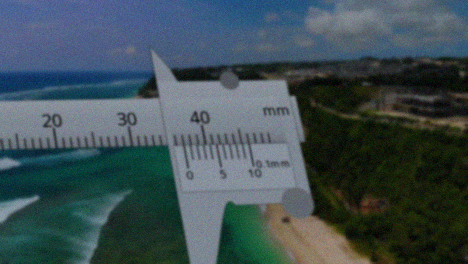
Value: 37.0mm
